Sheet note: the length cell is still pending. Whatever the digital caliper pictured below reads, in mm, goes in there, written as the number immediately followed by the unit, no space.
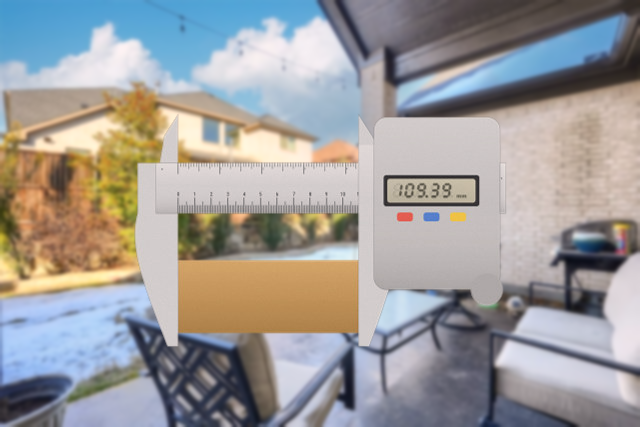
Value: 109.39mm
